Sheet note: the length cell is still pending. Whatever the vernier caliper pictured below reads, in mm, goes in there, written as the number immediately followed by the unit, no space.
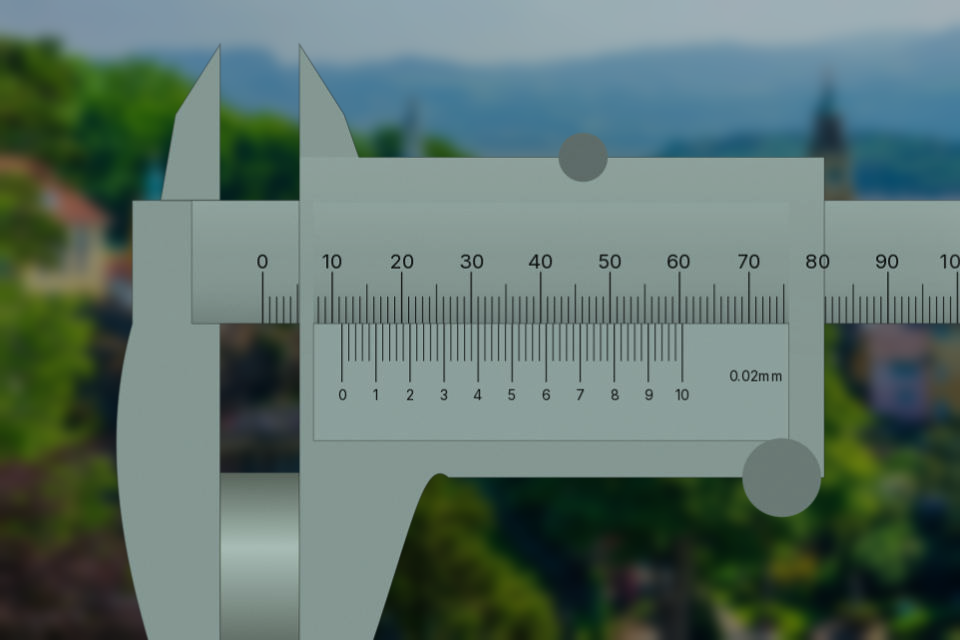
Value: 11.4mm
